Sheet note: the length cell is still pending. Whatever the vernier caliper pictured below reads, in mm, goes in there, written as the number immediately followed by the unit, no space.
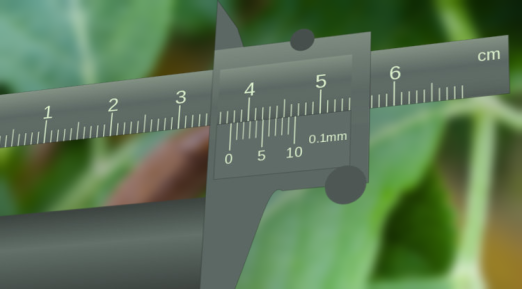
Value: 37.6mm
